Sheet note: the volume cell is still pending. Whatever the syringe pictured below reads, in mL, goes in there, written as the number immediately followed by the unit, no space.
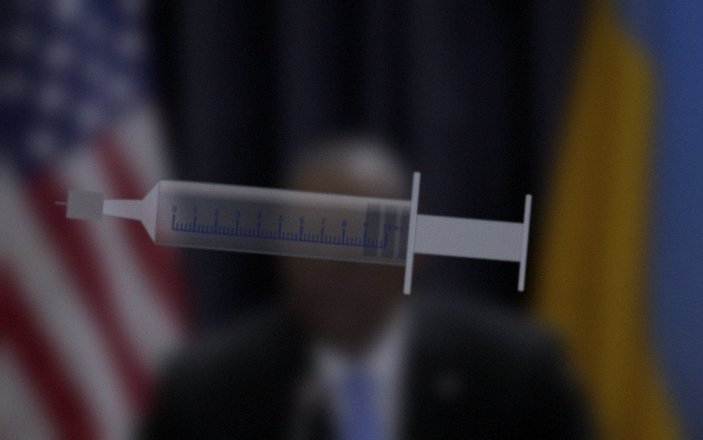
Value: 9mL
